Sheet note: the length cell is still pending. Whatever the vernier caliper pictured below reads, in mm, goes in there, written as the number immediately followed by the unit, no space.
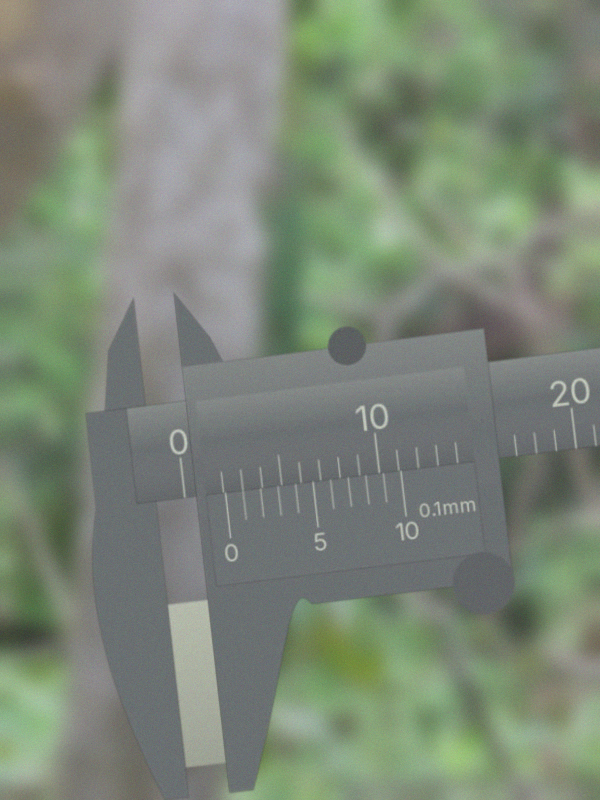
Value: 2.1mm
